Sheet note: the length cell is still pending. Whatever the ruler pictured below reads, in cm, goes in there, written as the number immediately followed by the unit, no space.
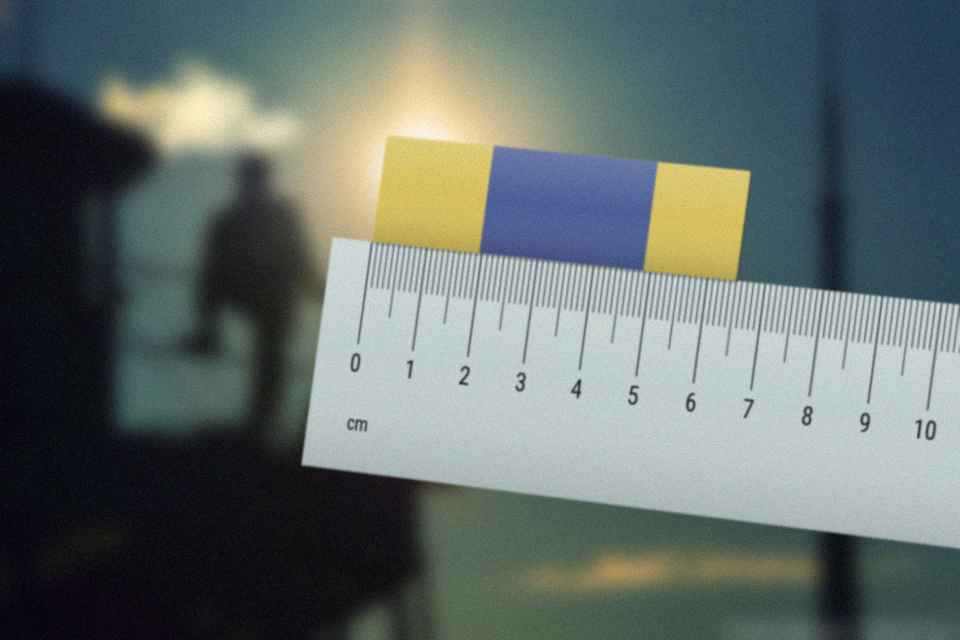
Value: 6.5cm
